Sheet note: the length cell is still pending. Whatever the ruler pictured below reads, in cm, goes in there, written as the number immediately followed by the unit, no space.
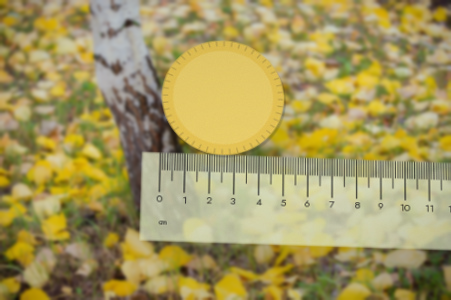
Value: 5cm
